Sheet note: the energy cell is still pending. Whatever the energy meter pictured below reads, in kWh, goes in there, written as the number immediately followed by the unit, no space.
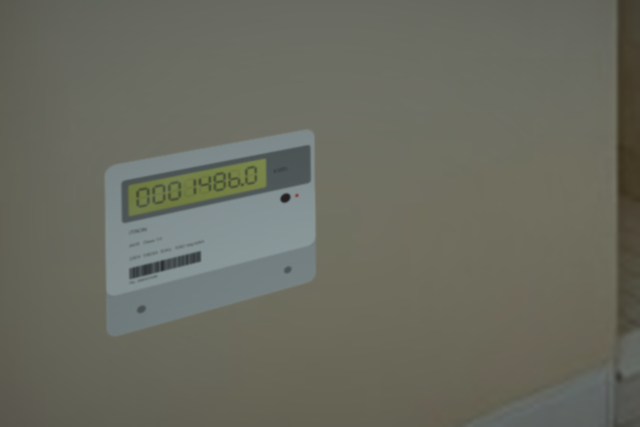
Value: 1486.0kWh
